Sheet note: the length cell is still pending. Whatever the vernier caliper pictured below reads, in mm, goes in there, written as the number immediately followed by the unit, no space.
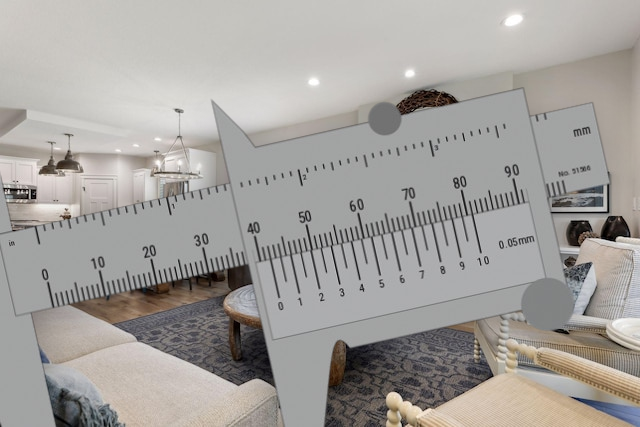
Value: 42.0mm
